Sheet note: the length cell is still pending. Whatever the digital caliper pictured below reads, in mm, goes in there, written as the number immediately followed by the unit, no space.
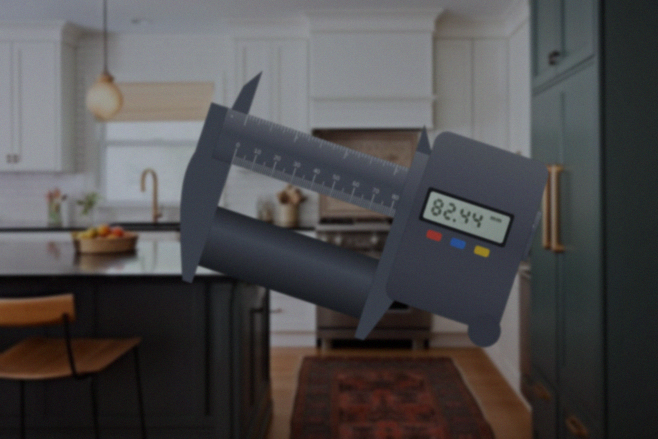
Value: 82.44mm
